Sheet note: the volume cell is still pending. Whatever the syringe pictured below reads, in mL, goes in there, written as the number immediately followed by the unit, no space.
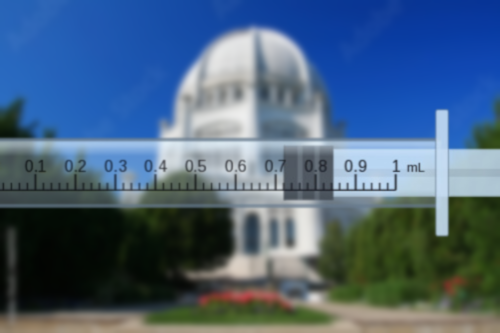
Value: 0.72mL
